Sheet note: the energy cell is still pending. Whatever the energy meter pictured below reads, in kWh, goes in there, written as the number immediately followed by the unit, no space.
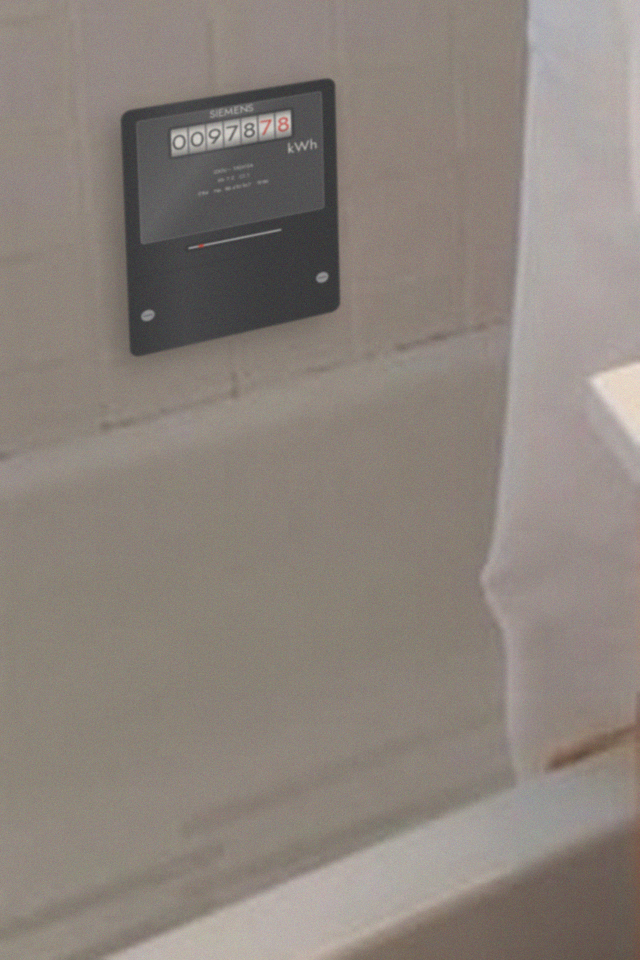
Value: 978.78kWh
